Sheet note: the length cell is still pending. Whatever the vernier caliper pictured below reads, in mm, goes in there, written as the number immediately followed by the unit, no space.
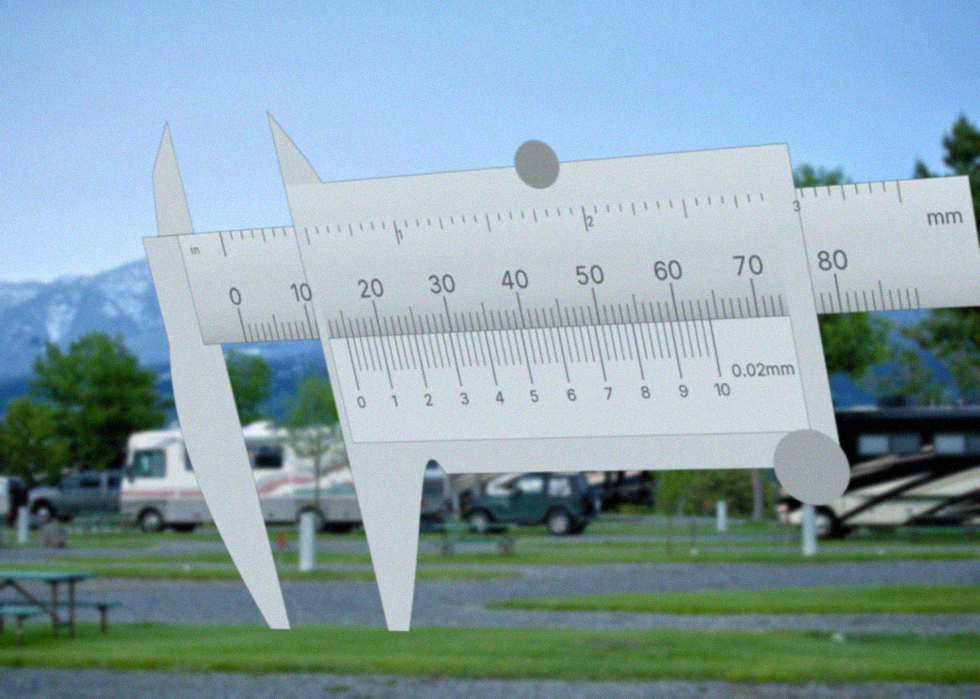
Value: 15.0mm
